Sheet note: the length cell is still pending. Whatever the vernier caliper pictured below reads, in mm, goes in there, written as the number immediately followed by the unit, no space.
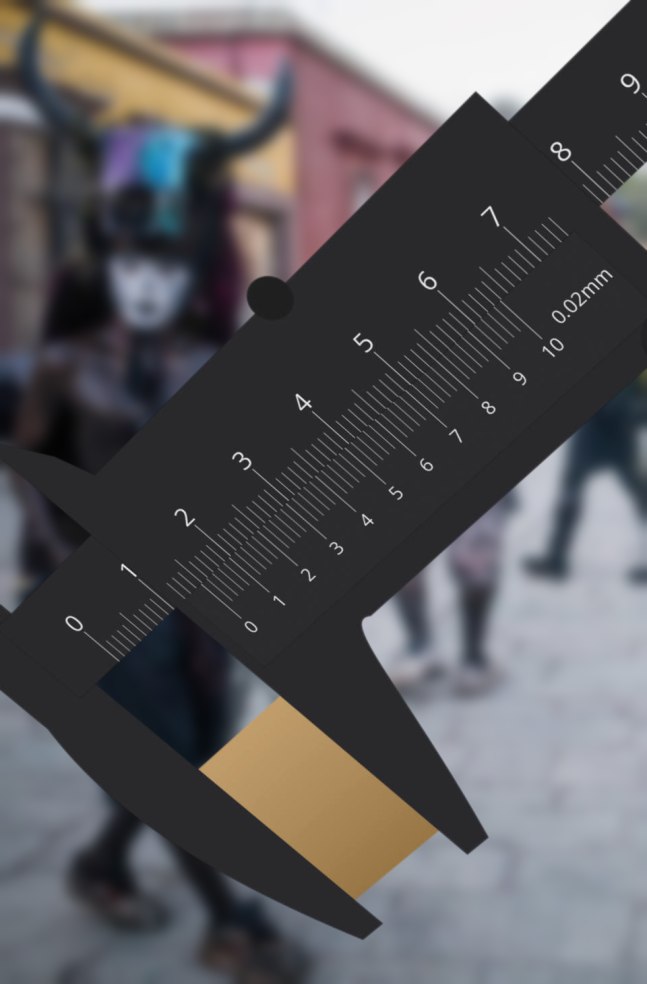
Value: 14.8mm
